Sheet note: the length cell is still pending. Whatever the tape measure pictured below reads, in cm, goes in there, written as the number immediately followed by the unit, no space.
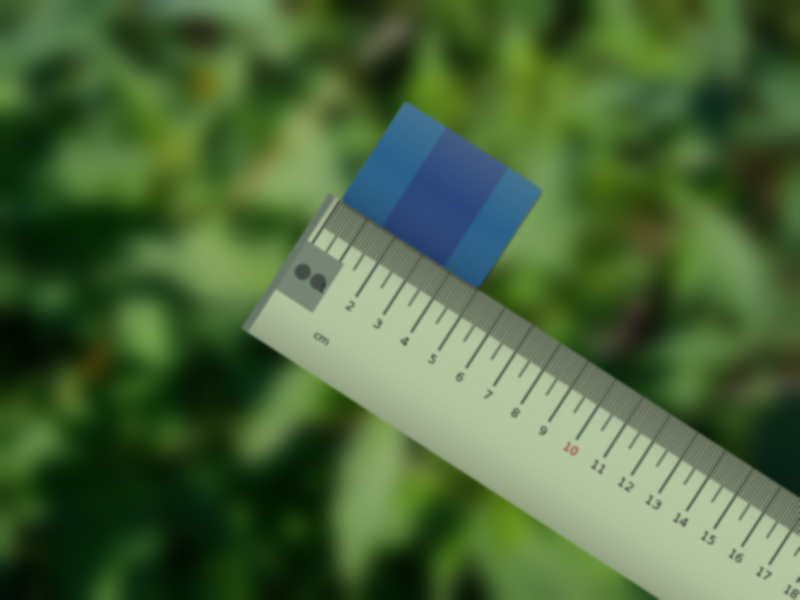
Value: 5cm
